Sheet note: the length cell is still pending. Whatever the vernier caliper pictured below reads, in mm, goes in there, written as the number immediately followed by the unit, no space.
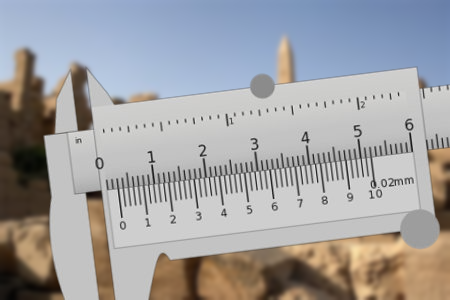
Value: 3.0mm
